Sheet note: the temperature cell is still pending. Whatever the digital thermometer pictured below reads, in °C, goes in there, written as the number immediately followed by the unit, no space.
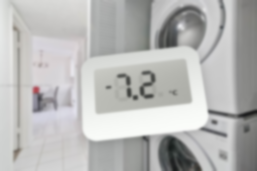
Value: -7.2°C
